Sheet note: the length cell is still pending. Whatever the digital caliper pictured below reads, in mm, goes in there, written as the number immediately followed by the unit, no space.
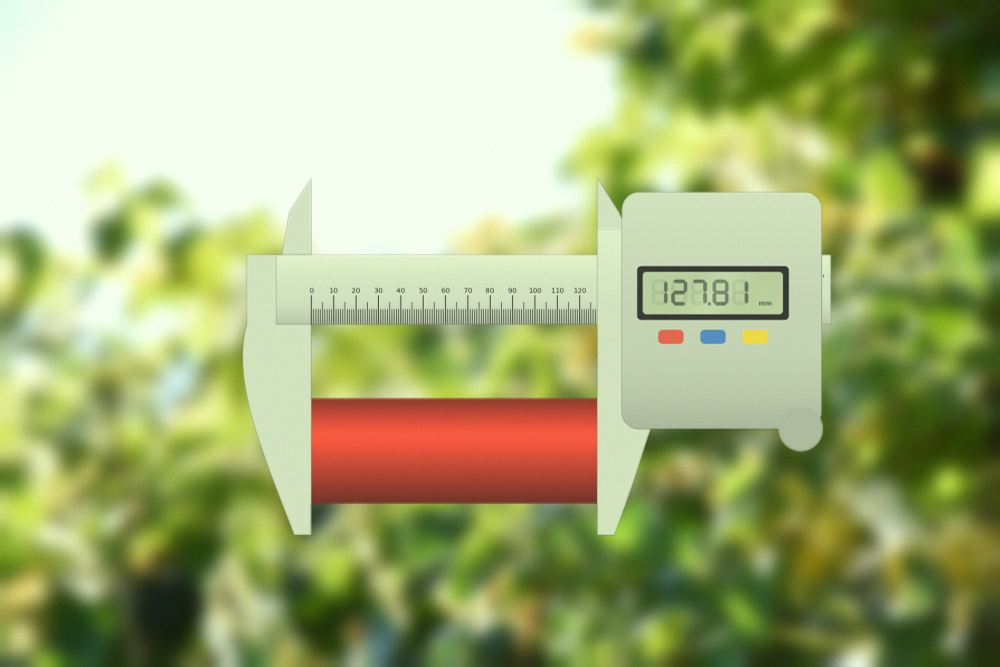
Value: 127.81mm
